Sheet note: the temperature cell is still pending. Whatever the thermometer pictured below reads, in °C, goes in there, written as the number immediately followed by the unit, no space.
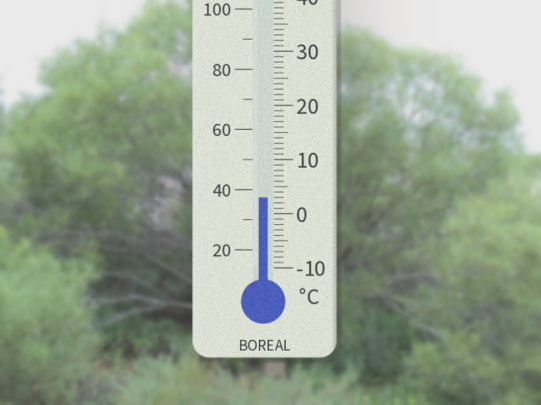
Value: 3°C
